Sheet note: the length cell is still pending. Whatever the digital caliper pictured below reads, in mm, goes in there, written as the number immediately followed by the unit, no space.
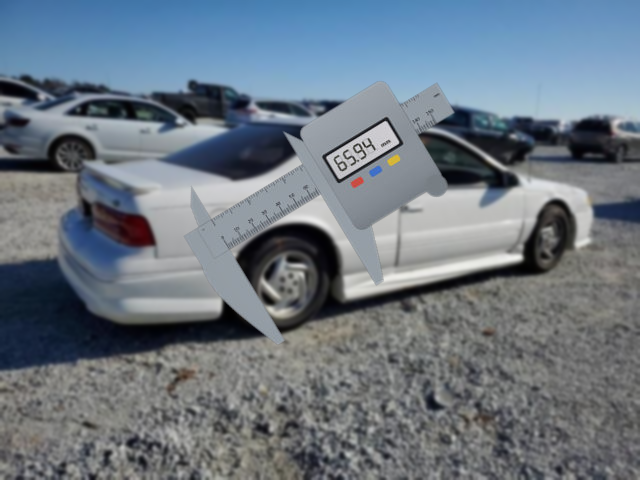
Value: 65.94mm
